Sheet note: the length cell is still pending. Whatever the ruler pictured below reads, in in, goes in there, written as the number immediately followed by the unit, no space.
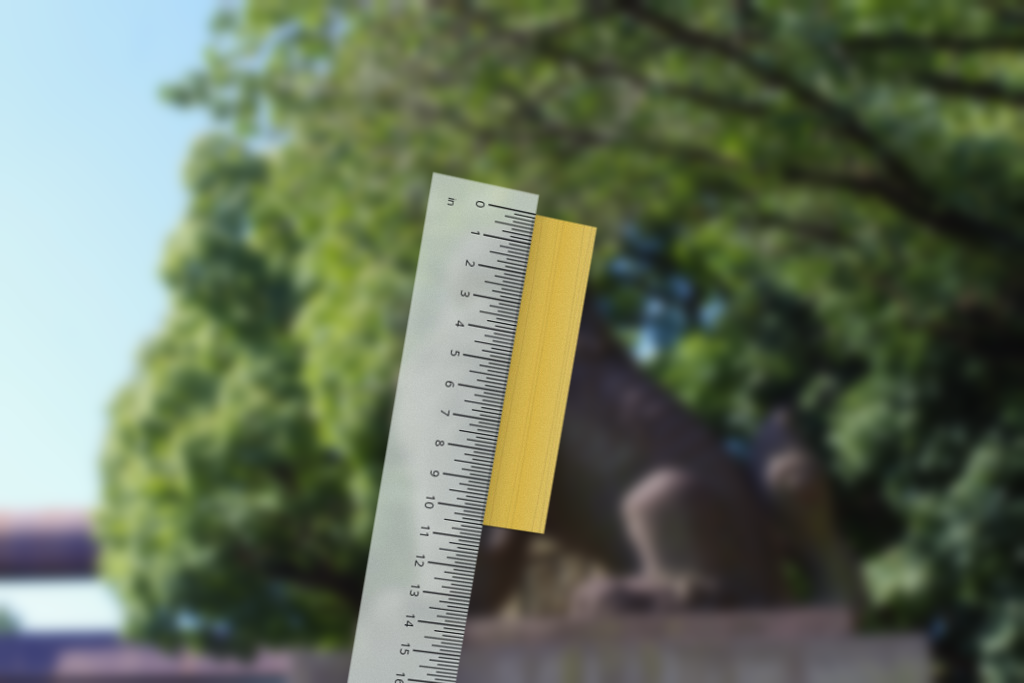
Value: 10.5in
